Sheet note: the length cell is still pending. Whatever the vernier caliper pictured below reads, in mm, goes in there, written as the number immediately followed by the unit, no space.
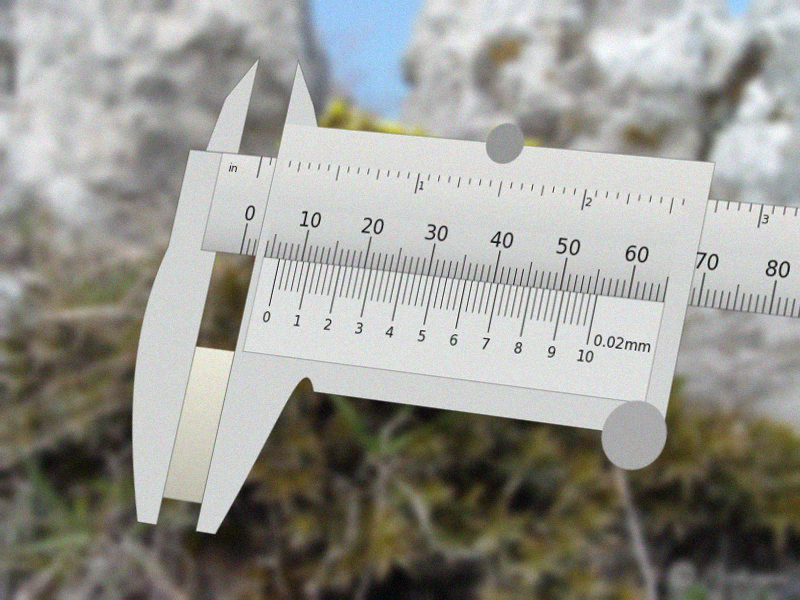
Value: 6.4mm
